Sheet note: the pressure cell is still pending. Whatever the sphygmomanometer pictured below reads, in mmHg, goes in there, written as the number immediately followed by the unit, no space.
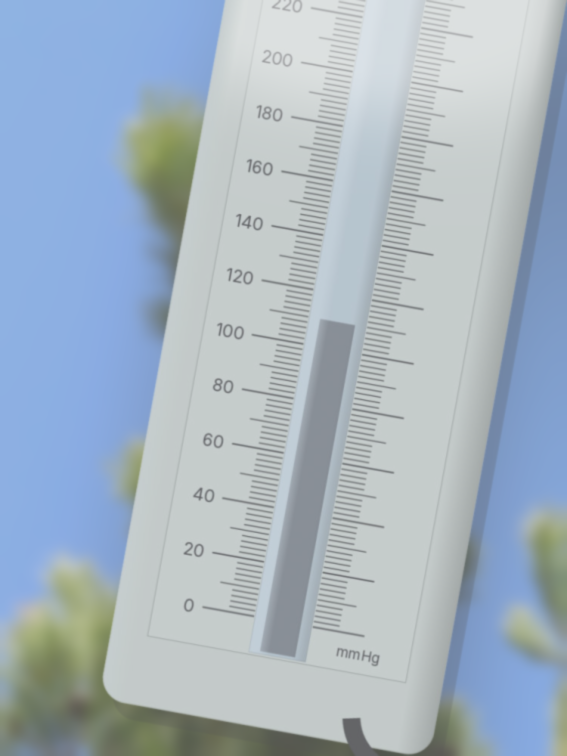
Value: 110mmHg
